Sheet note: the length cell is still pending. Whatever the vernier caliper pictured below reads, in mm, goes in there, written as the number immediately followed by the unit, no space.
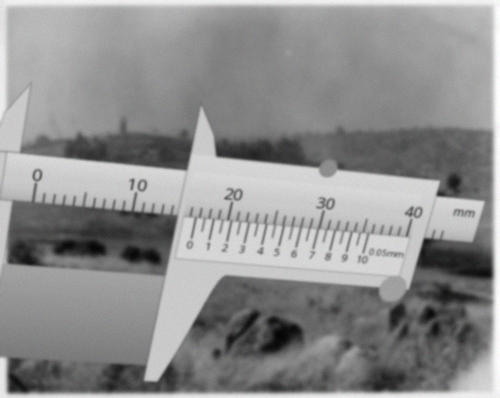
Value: 16.6mm
